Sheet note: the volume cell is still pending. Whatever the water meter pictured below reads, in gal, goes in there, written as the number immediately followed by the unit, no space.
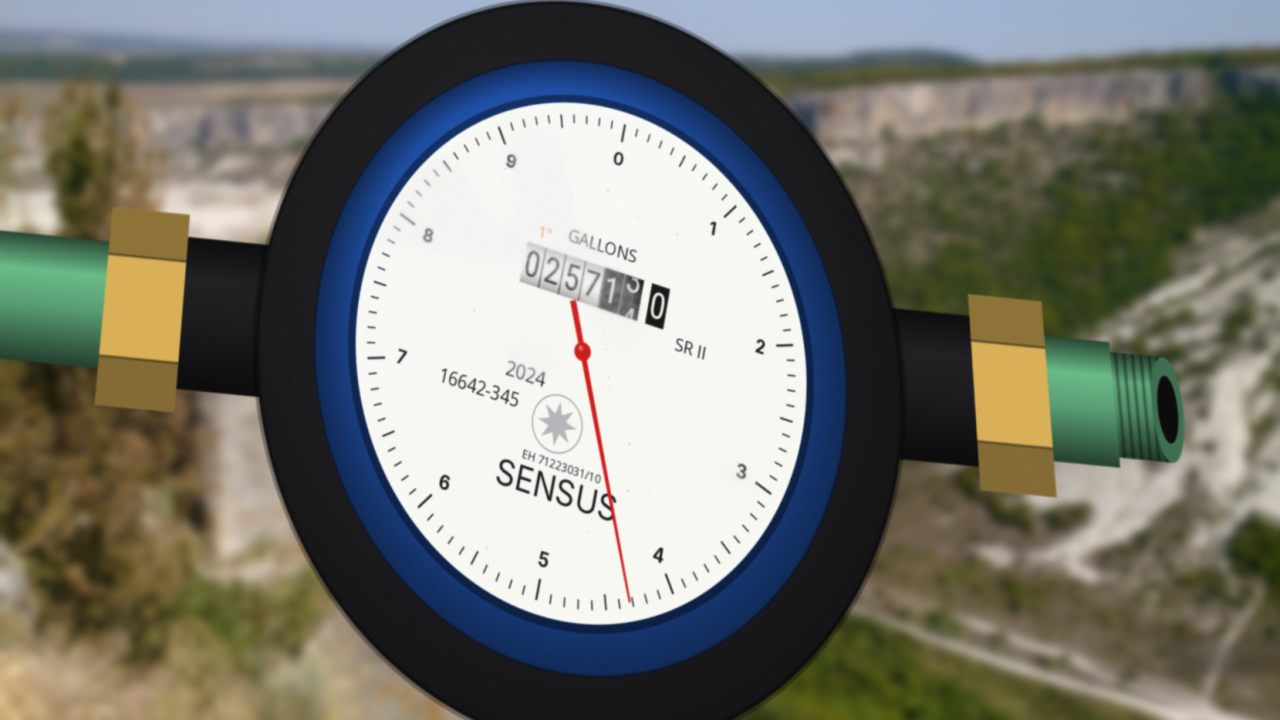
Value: 257134.3gal
